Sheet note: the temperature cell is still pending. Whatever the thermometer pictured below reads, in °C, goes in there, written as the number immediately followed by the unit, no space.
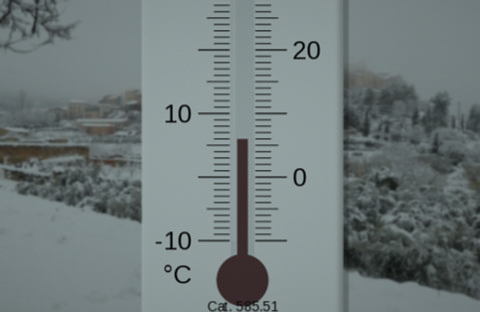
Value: 6°C
